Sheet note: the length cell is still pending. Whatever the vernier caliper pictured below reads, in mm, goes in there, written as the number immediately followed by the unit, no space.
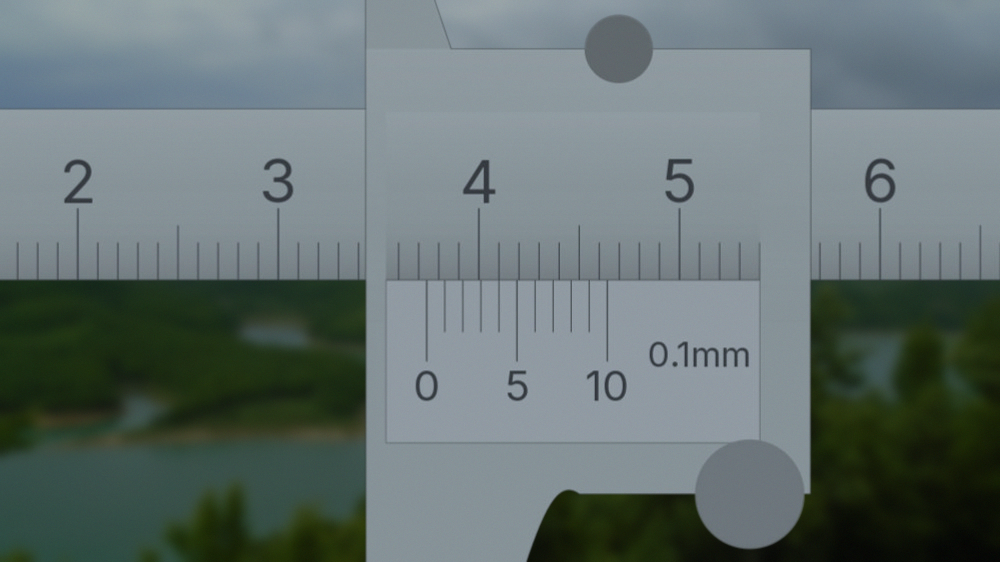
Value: 37.4mm
